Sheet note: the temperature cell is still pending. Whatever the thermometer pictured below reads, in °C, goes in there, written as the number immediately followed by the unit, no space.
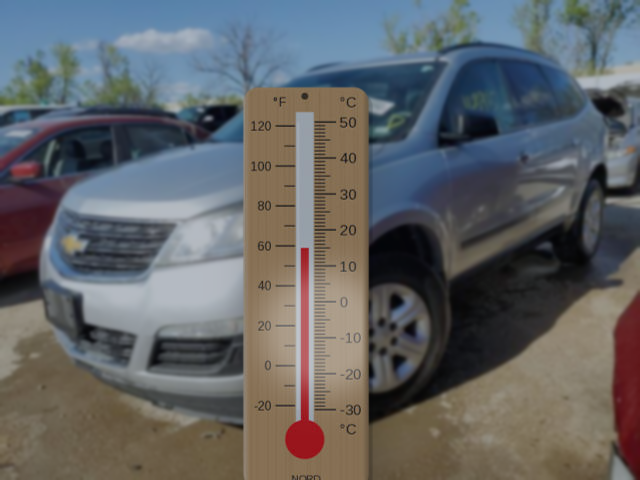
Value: 15°C
